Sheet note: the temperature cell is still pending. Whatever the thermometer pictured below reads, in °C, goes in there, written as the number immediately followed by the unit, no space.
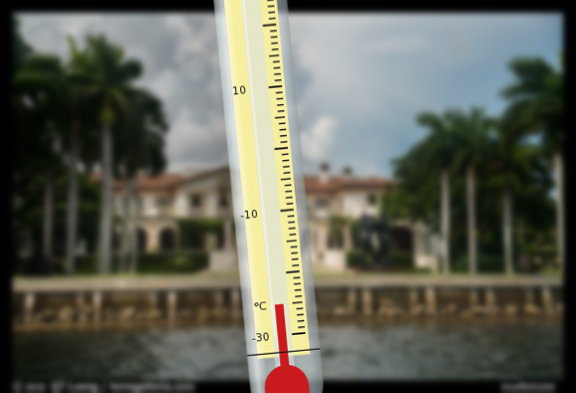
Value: -25°C
